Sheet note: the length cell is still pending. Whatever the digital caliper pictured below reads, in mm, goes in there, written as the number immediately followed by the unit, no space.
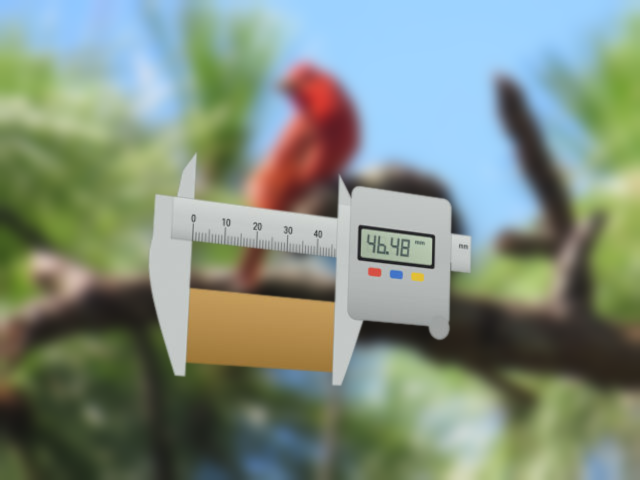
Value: 46.48mm
